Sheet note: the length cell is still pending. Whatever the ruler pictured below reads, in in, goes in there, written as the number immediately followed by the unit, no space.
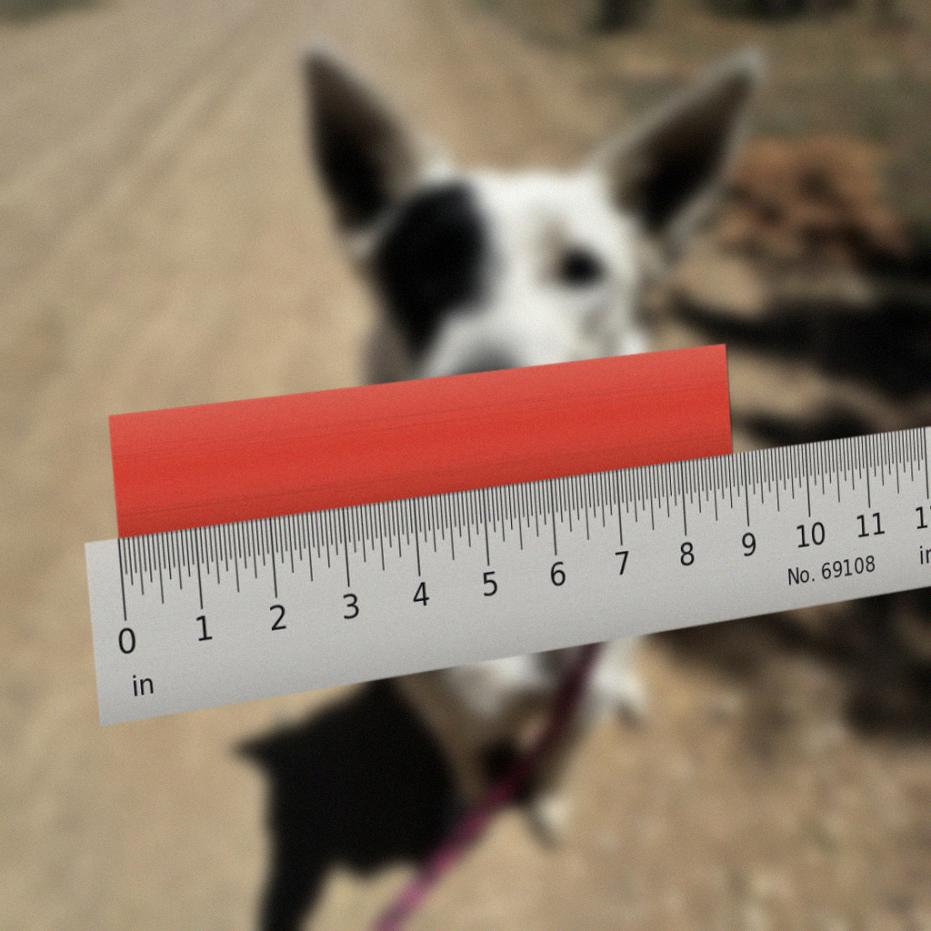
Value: 8.8125in
